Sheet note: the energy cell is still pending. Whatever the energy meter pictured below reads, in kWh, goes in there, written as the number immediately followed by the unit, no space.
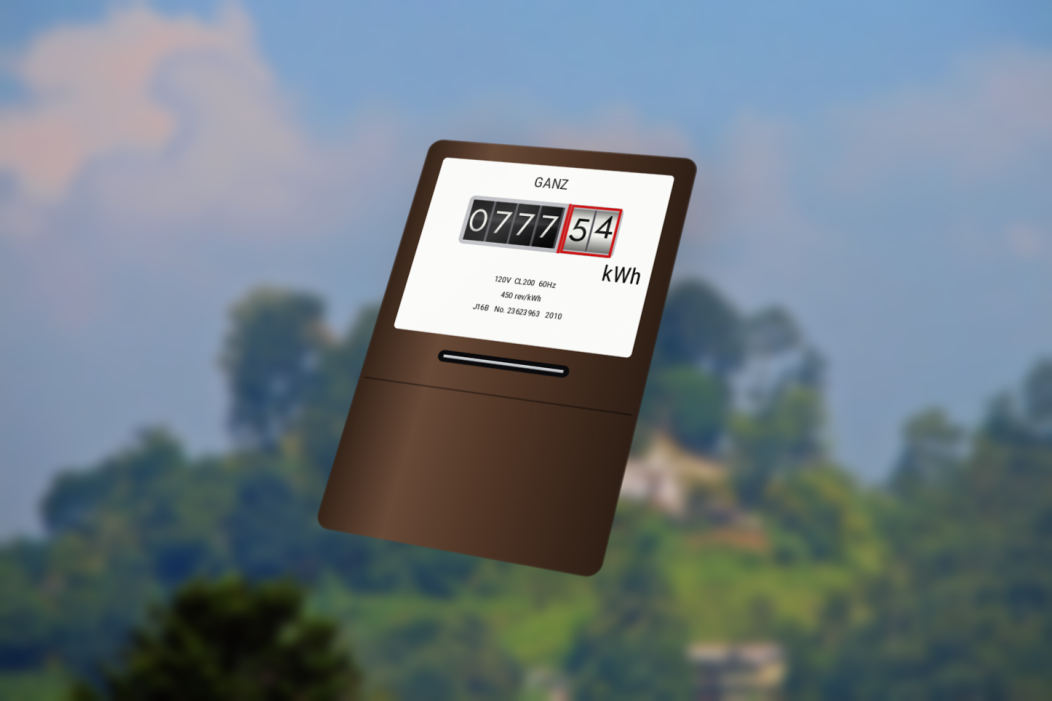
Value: 777.54kWh
